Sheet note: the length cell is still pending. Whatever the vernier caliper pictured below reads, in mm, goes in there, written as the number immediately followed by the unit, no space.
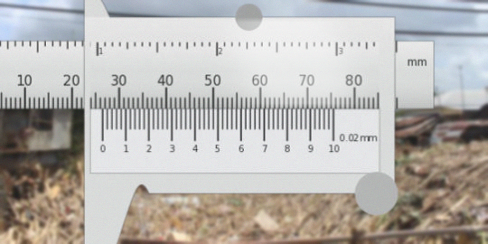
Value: 26.5mm
